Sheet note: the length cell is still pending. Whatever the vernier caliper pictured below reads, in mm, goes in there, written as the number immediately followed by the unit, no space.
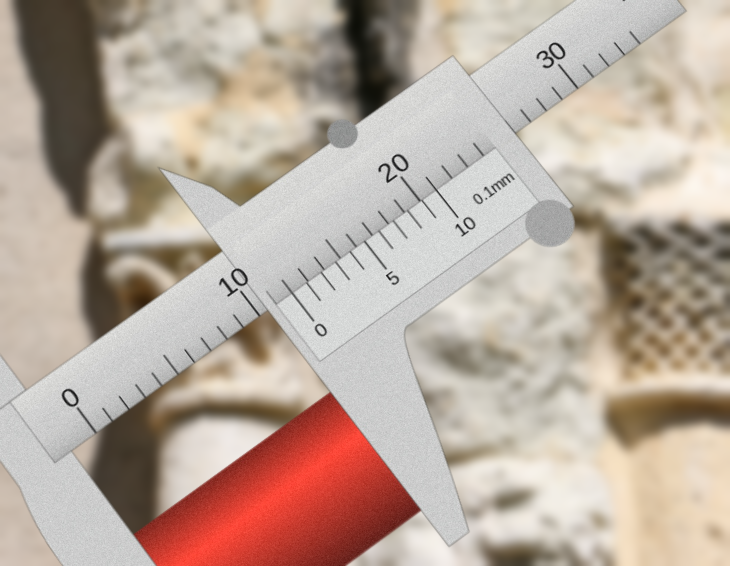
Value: 12.0mm
